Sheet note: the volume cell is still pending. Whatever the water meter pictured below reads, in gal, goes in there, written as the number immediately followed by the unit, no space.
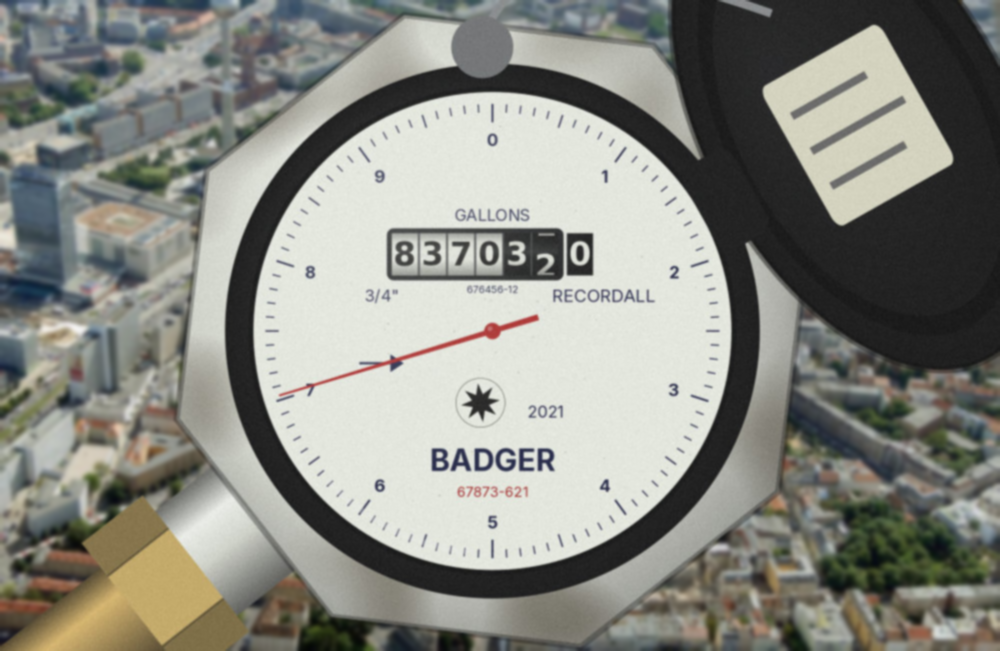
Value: 8370317.0gal
